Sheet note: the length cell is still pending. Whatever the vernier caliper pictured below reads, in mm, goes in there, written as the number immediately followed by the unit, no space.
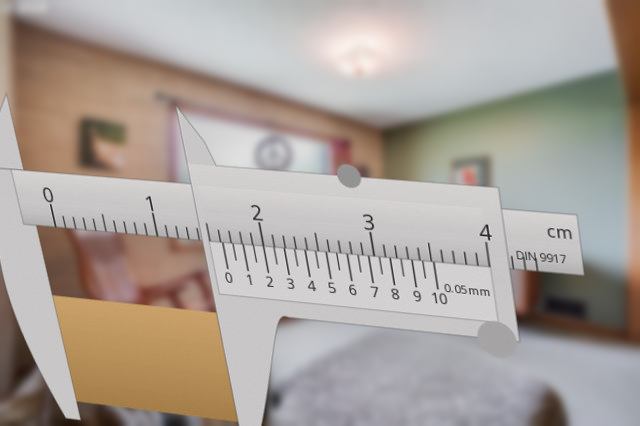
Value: 16.2mm
